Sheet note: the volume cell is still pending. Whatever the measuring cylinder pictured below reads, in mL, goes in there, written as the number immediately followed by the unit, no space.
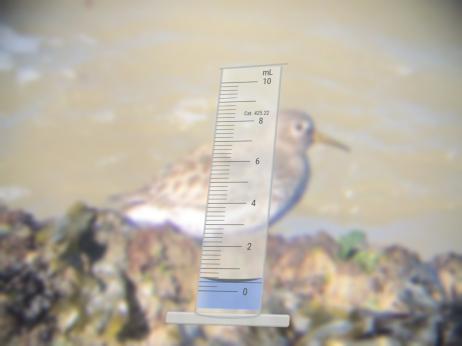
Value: 0.4mL
